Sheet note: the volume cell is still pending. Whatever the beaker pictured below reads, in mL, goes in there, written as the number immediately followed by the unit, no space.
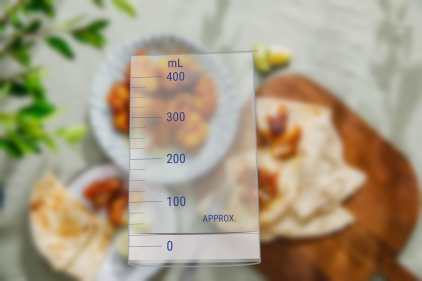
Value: 25mL
